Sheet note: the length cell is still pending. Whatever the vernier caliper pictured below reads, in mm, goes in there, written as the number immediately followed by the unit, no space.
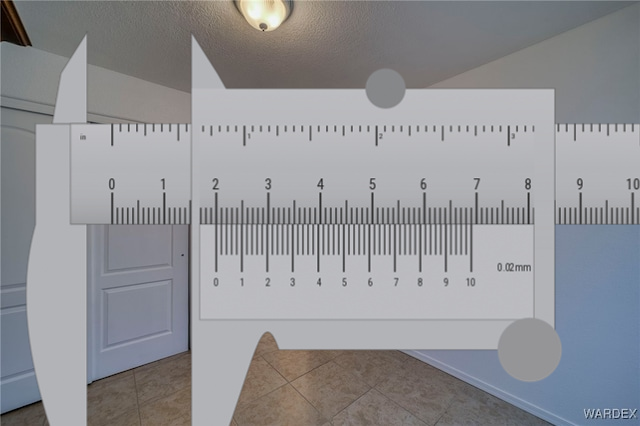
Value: 20.0mm
